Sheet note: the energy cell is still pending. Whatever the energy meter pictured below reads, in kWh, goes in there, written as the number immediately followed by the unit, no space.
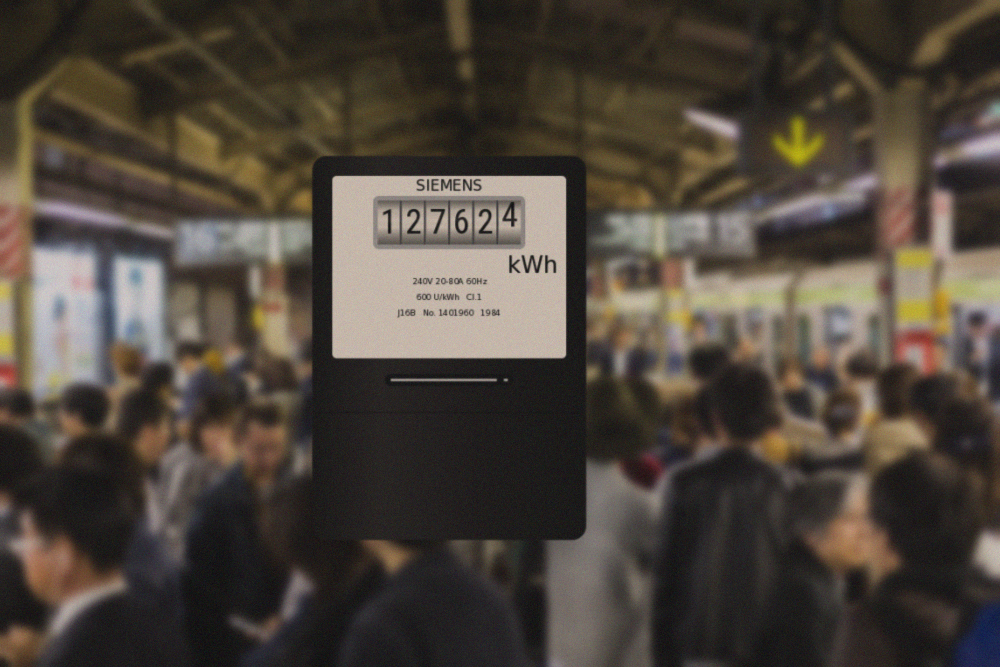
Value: 127624kWh
